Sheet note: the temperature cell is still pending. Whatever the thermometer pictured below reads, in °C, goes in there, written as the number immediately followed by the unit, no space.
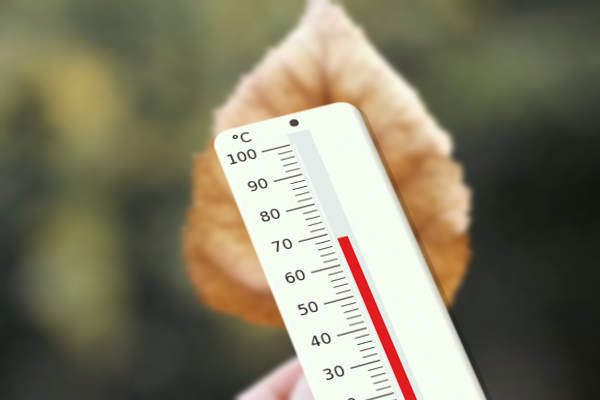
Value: 68°C
